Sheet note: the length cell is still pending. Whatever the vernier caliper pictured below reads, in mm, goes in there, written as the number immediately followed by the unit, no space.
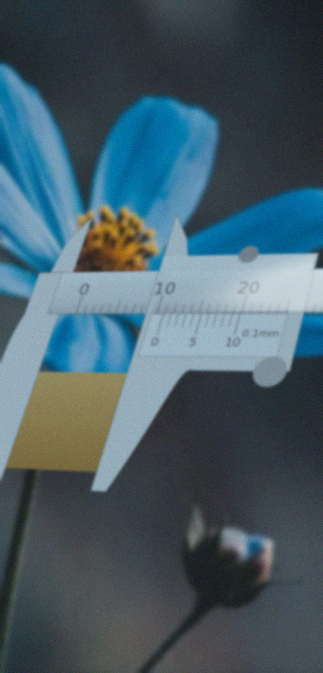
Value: 10.8mm
